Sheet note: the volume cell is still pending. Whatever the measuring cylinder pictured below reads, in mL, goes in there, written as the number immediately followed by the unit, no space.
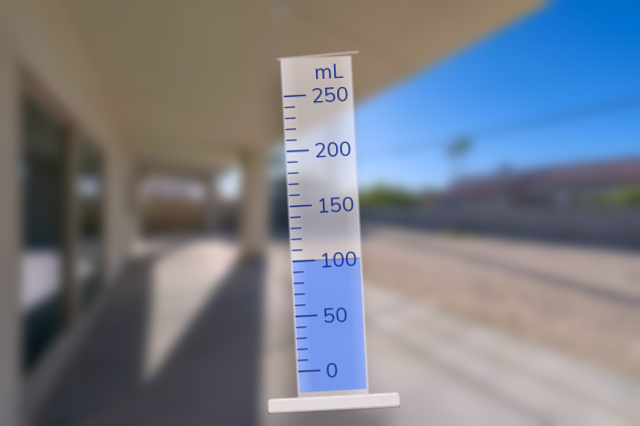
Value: 100mL
